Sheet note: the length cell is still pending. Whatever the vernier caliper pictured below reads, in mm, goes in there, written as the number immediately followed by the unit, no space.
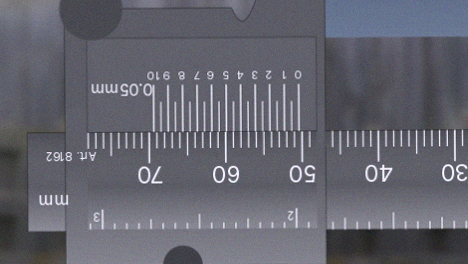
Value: 50.4mm
